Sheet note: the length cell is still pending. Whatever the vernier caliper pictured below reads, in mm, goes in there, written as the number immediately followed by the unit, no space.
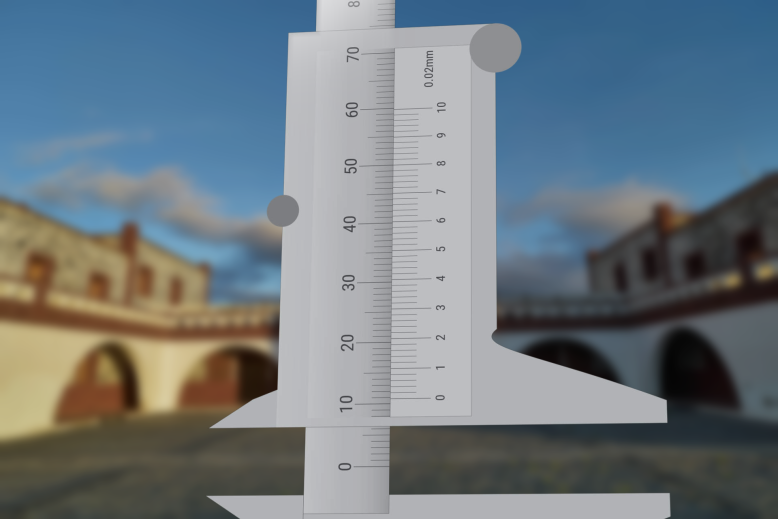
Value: 10.8mm
